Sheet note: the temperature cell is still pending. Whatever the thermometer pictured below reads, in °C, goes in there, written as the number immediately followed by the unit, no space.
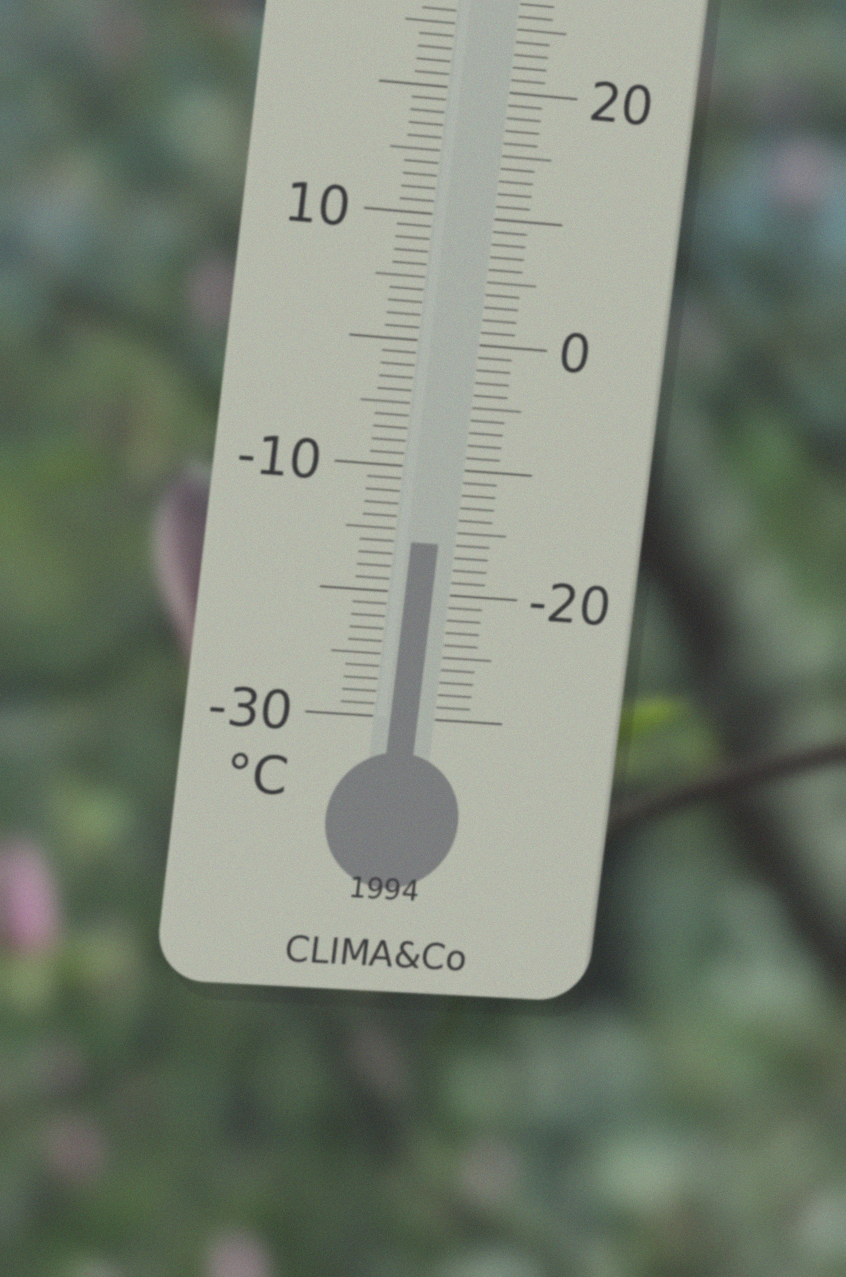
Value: -16°C
